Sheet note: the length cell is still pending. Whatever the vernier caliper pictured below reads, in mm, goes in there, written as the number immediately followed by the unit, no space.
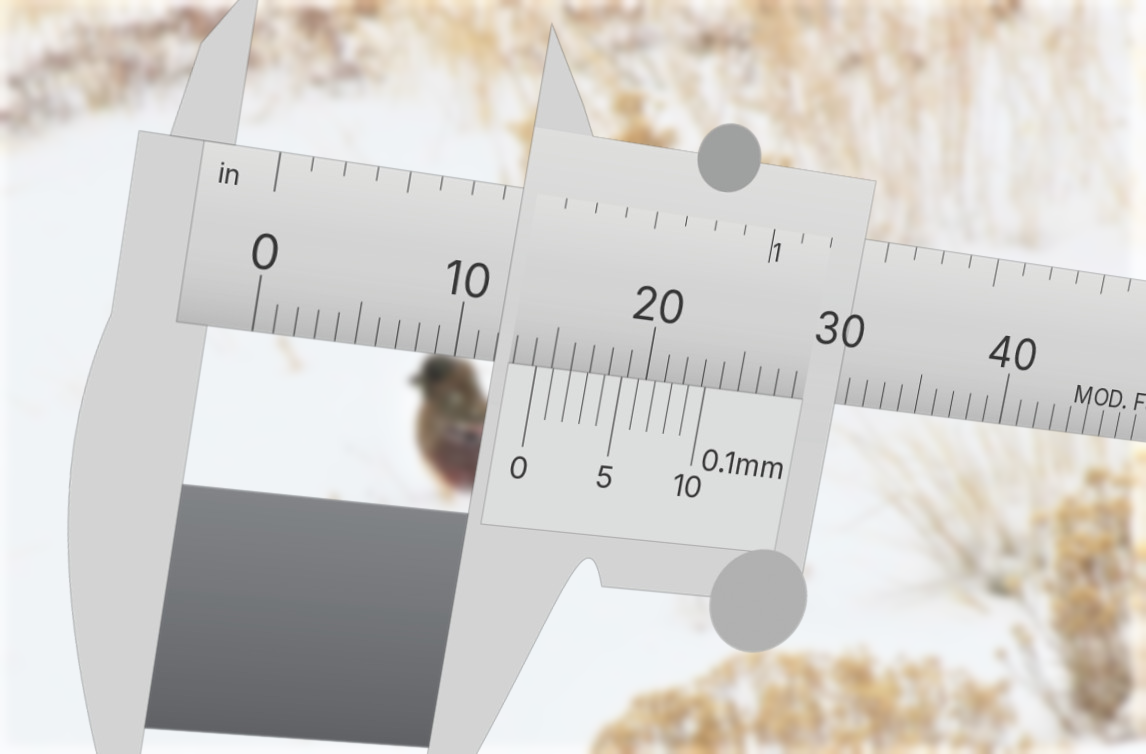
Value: 14.2mm
